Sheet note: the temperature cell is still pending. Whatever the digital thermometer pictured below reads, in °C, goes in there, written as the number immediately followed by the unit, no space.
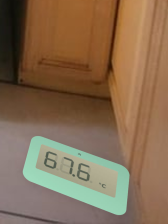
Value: 67.6°C
